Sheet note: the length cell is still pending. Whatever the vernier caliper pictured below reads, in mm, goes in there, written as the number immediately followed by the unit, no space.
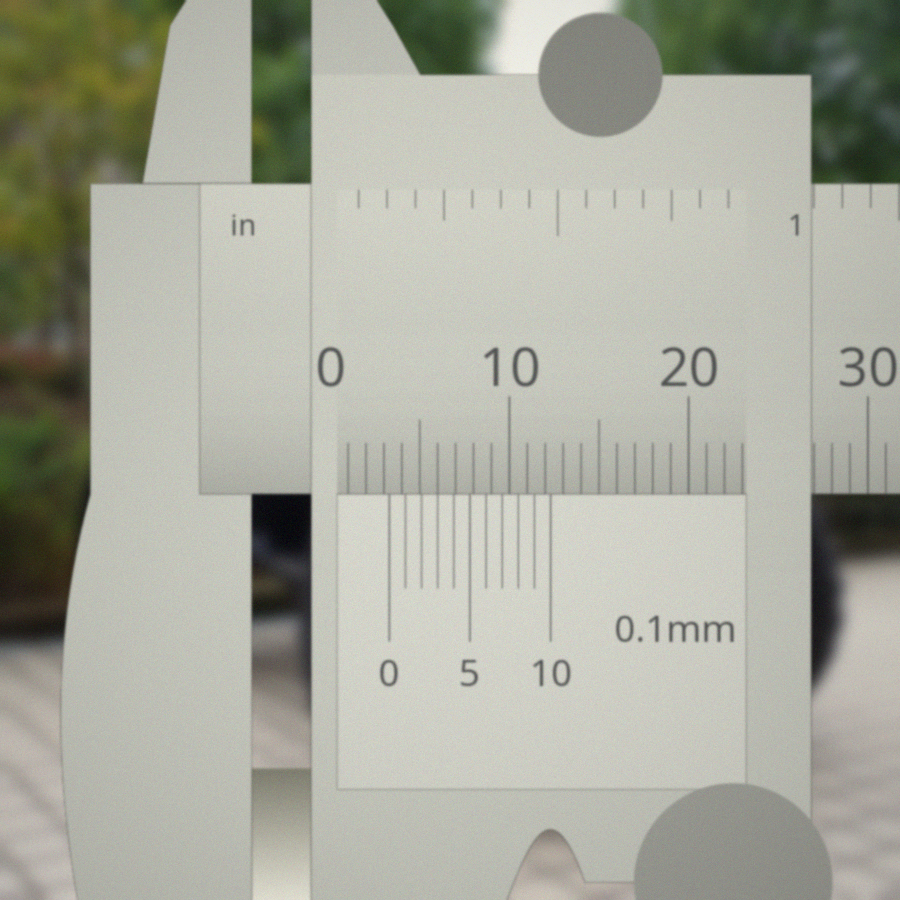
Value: 3.3mm
